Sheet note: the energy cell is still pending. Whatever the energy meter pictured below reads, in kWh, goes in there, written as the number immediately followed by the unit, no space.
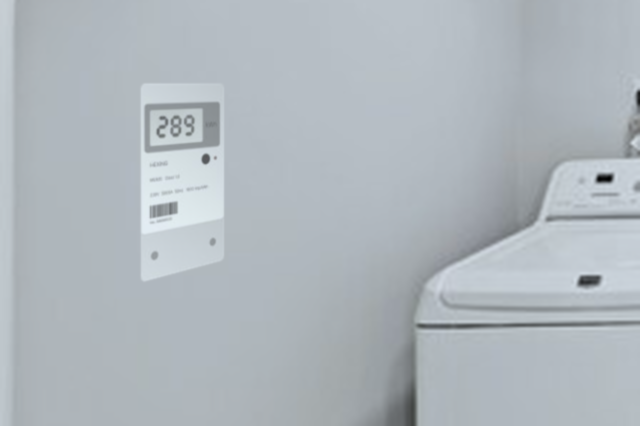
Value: 289kWh
